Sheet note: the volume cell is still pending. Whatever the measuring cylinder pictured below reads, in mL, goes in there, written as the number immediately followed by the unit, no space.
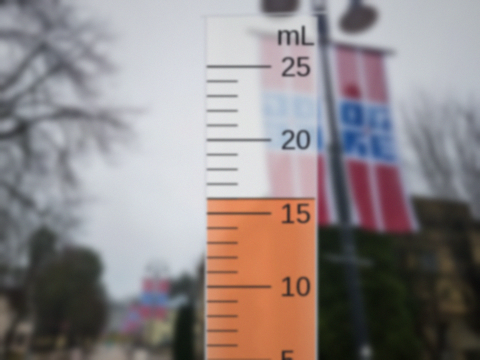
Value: 16mL
